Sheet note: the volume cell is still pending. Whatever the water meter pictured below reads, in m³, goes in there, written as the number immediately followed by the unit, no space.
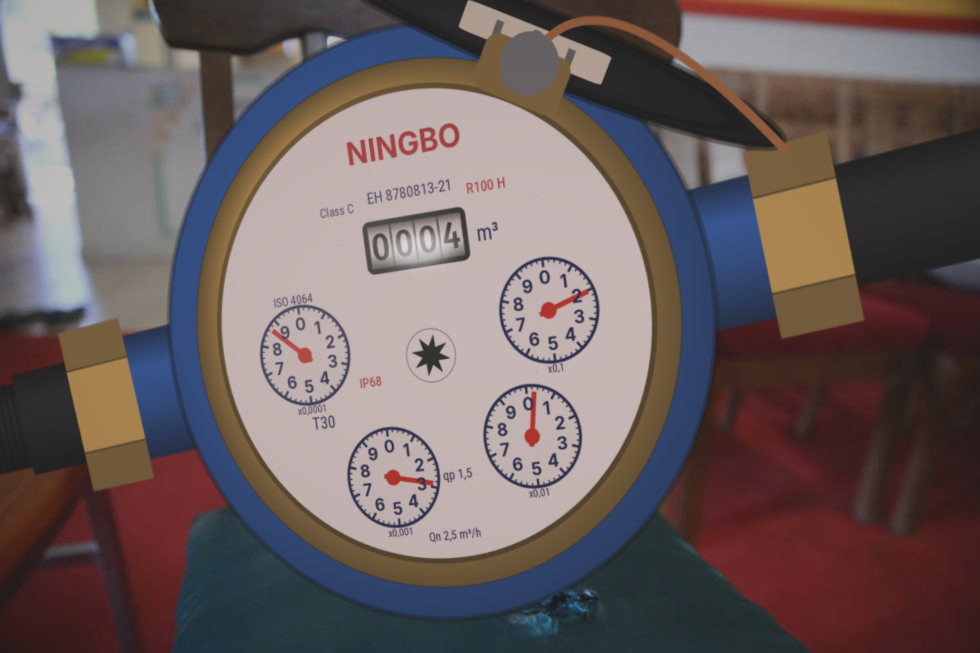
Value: 4.2028m³
